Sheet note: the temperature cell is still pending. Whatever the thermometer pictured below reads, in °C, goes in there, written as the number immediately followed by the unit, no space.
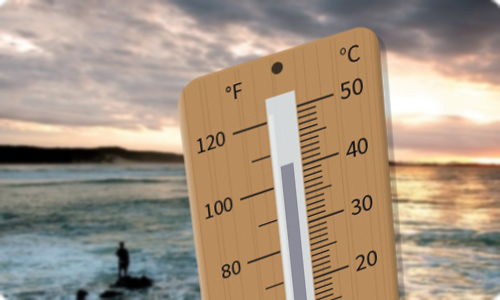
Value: 41°C
